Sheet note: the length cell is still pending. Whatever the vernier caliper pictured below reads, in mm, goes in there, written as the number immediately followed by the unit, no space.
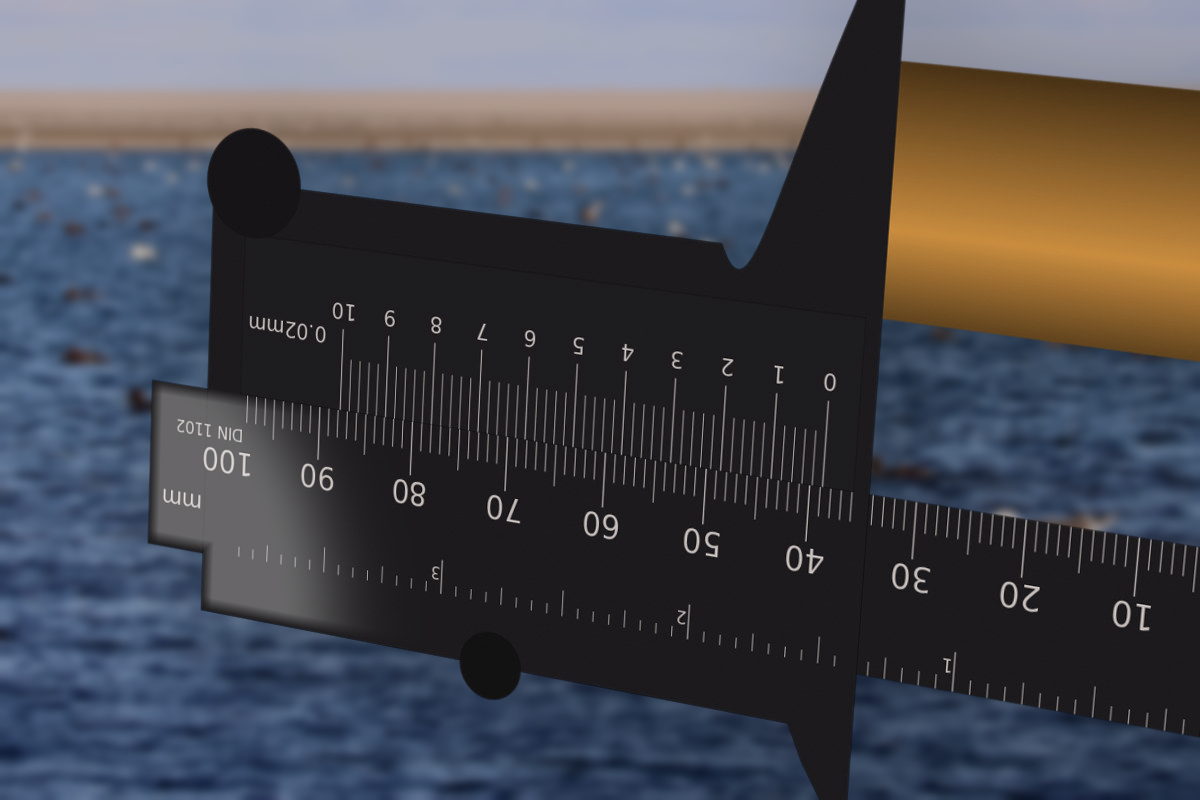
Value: 38.8mm
